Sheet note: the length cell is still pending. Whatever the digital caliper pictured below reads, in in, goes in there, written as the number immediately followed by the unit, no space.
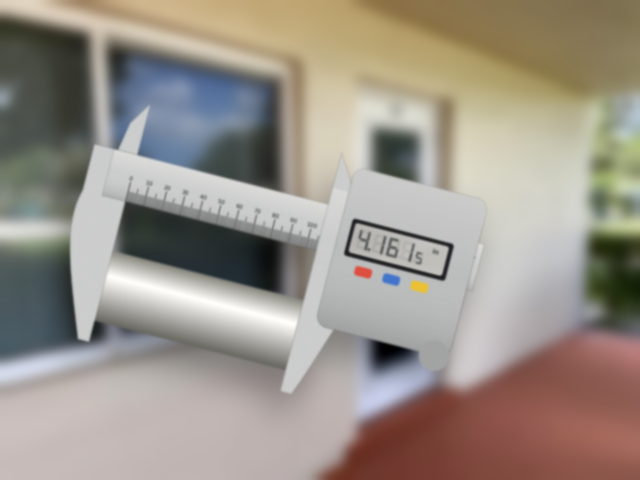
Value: 4.1615in
